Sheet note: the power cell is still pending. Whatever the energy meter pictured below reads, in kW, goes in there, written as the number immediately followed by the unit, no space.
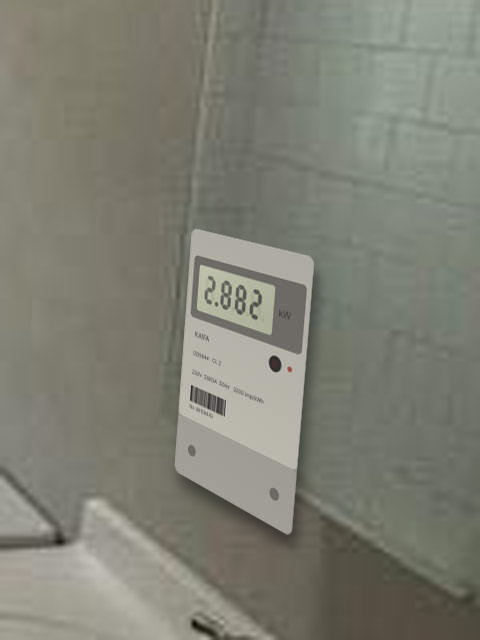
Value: 2.882kW
